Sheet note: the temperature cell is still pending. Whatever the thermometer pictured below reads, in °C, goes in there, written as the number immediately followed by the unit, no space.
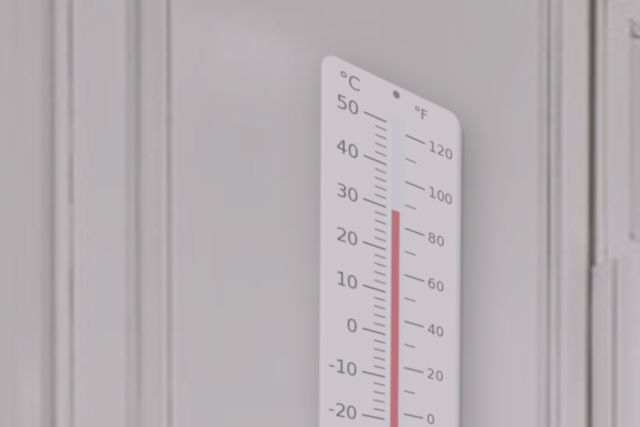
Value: 30°C
